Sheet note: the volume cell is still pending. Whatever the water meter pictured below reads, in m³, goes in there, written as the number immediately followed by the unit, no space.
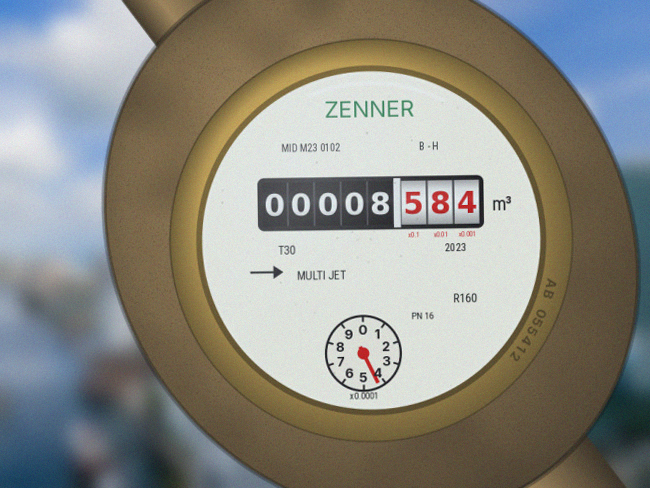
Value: 8.5844m³
